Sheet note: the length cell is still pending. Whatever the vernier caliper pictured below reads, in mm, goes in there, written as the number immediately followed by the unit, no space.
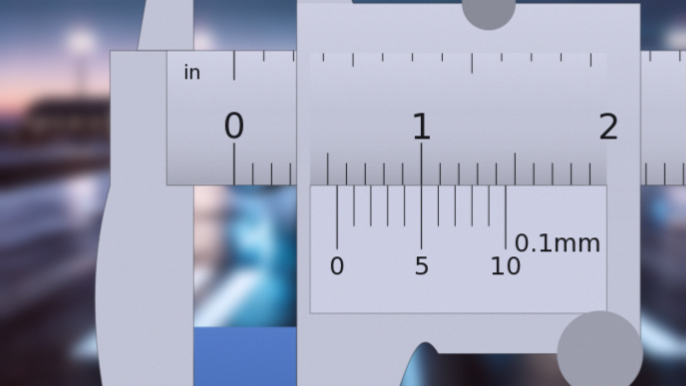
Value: 5.5mm
